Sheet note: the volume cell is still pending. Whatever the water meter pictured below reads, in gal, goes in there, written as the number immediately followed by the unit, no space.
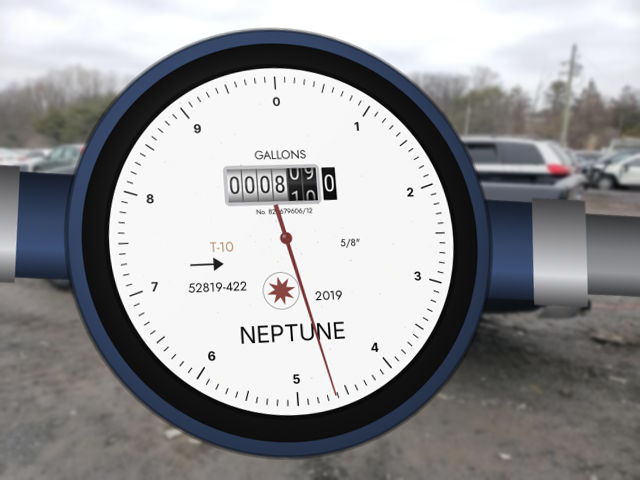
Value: 8094.6gal
